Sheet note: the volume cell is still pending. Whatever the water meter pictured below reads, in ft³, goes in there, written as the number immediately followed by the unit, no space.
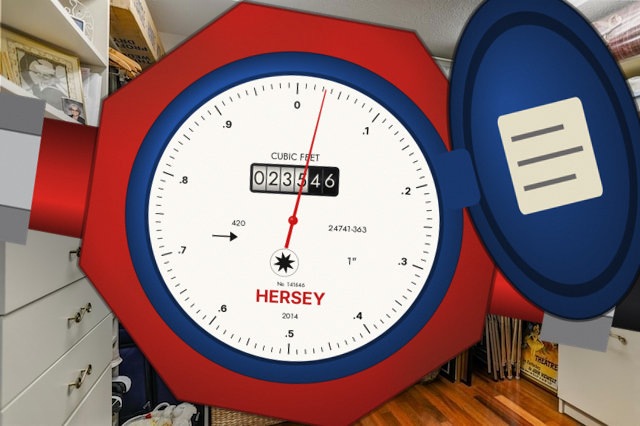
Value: 23546.03ft³
